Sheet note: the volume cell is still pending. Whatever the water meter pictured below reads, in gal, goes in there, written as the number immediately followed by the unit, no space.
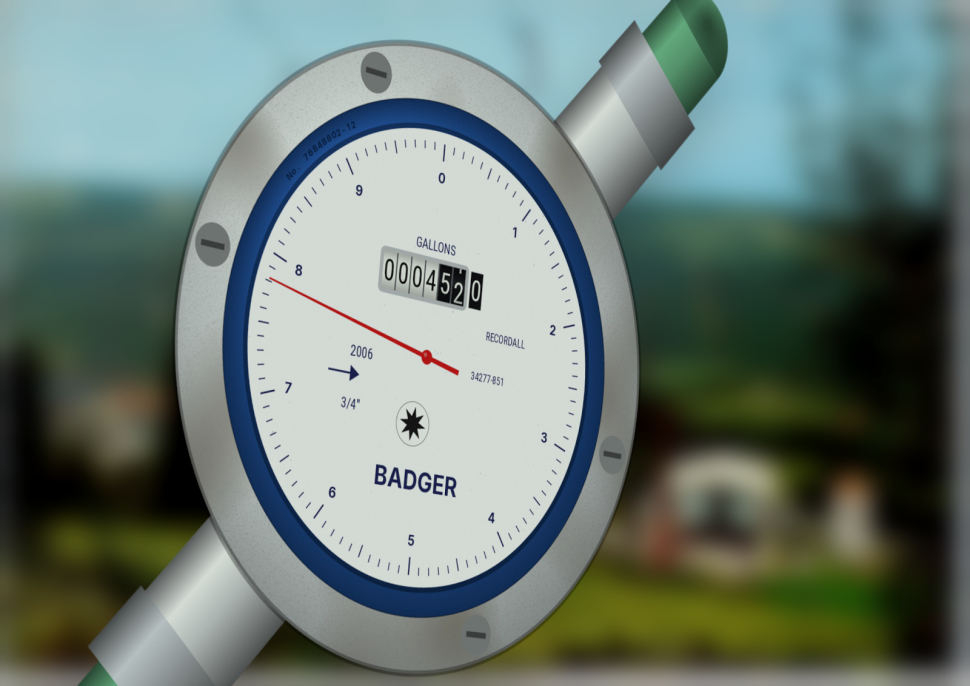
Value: 4517.8gal
